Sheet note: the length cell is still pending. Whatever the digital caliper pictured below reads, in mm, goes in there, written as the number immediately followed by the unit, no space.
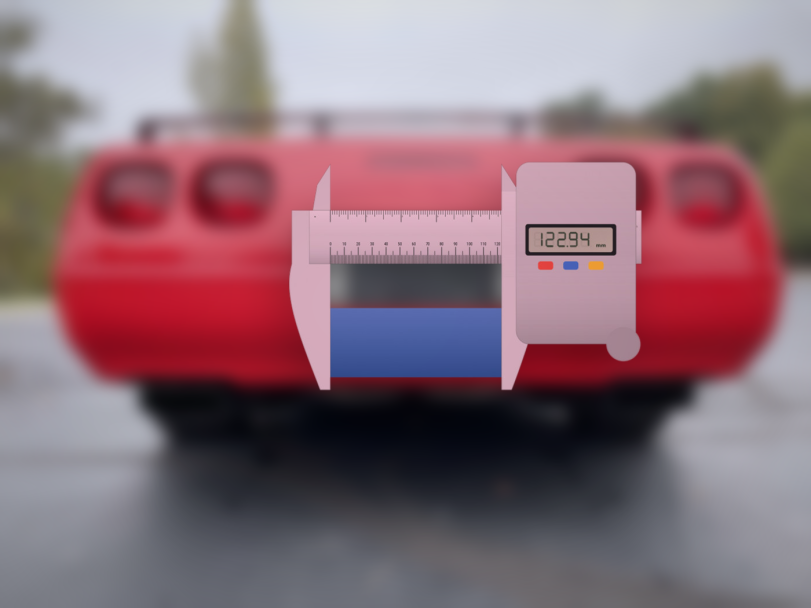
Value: 122.94mm
